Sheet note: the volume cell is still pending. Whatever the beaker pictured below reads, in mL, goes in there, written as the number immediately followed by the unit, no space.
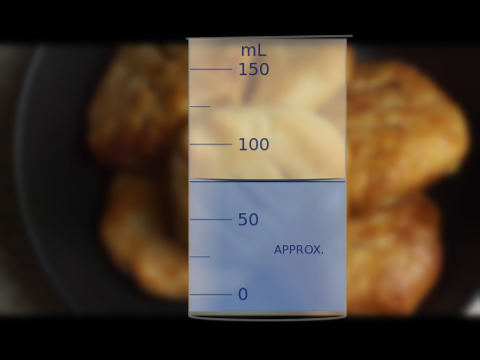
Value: 75mL
